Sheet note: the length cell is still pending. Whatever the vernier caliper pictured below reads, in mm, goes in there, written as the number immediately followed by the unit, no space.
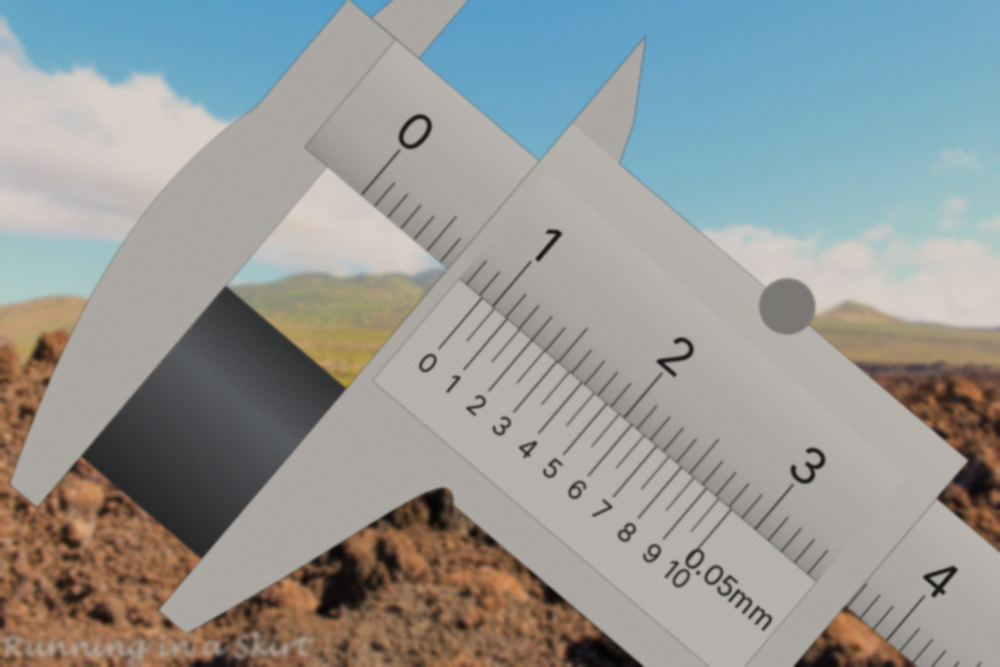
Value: 9.2mm
